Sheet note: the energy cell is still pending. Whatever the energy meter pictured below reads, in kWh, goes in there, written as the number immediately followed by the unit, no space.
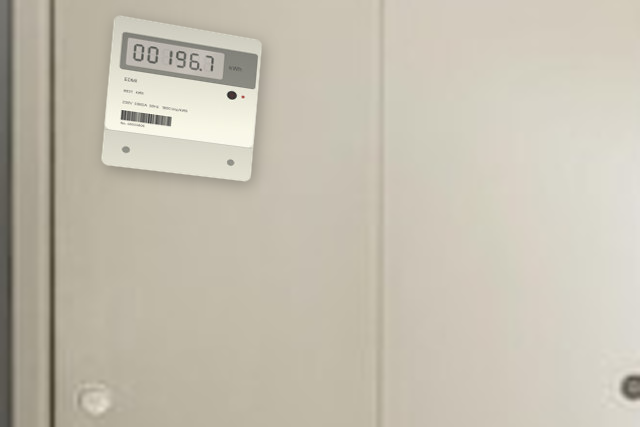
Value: 196.7kWh
